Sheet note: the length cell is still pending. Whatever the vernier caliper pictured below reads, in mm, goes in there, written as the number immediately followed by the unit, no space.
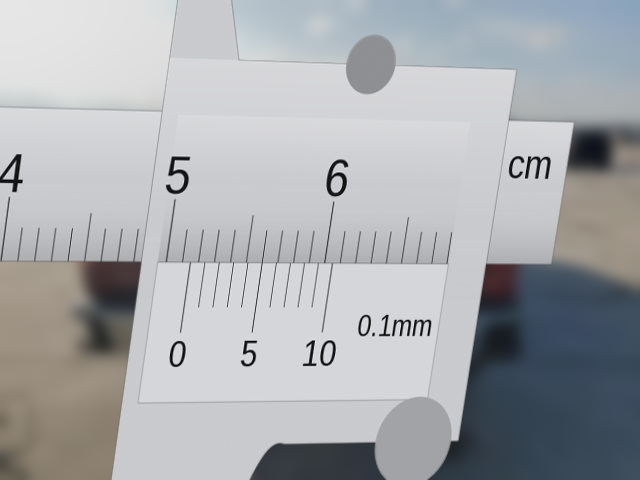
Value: 51.5mm
